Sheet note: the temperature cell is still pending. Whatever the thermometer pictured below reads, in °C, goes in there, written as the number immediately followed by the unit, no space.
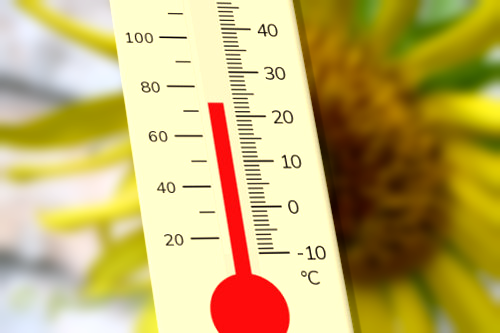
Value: 23°C
